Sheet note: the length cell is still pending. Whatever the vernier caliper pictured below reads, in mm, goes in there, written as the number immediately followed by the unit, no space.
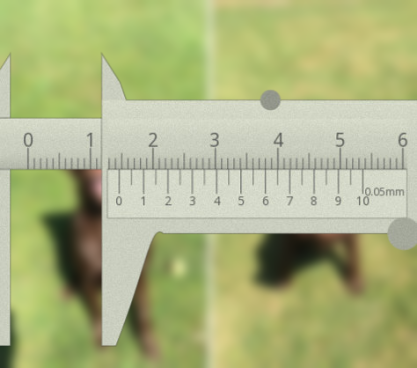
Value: 14.6mm
